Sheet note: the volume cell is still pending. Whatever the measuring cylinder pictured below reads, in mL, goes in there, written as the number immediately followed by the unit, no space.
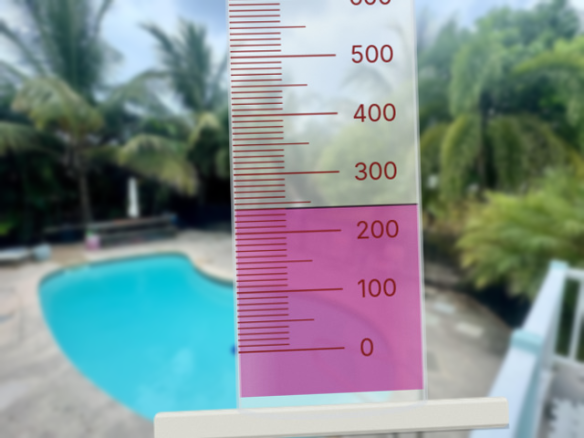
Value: 240mL
